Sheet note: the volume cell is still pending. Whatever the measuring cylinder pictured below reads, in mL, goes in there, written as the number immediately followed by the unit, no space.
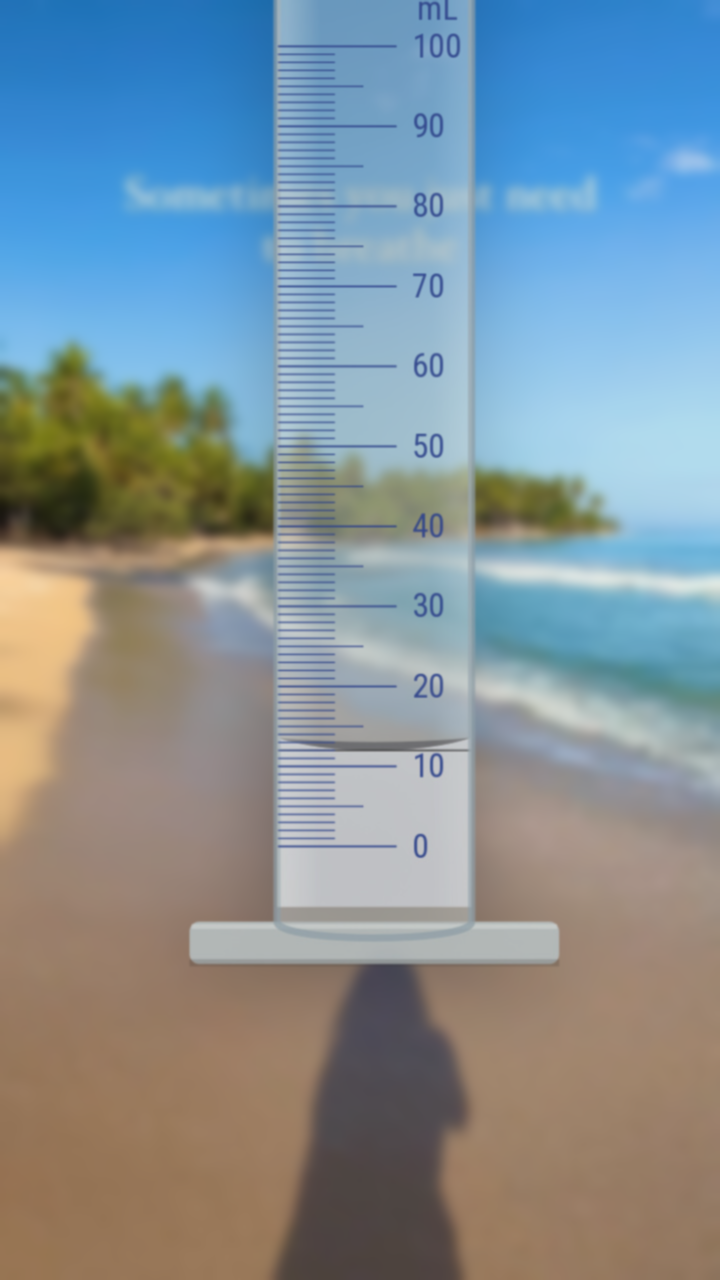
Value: 12mL
